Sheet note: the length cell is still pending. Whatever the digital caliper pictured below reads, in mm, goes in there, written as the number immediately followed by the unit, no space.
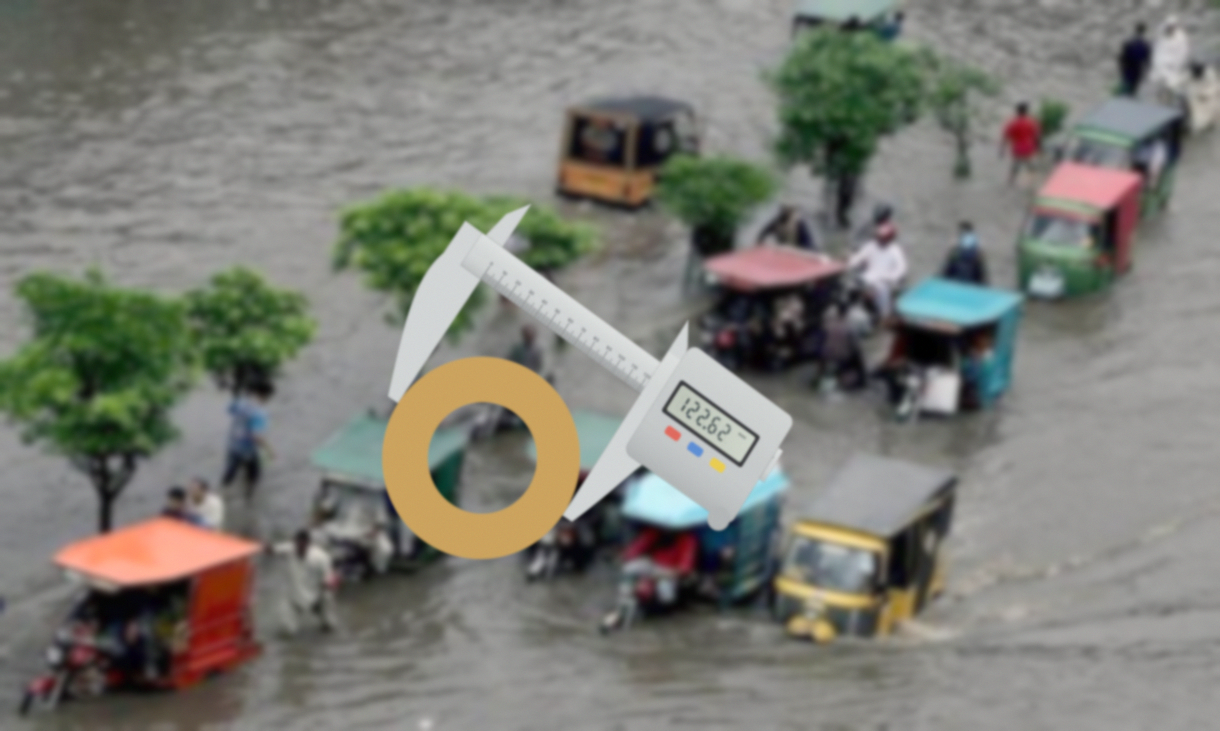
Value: 122.62mm
